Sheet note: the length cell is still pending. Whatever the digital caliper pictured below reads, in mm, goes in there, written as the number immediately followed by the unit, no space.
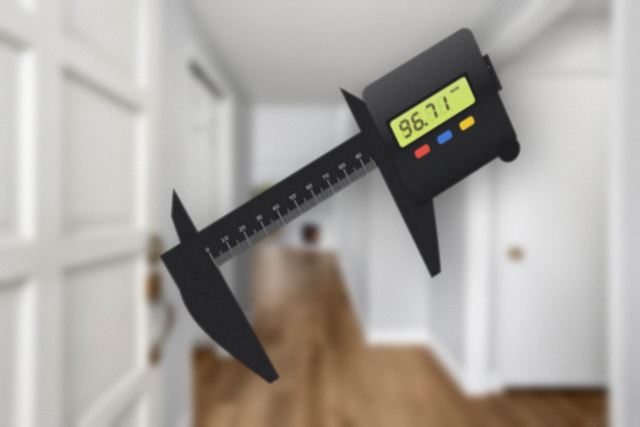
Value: 96.71mm
